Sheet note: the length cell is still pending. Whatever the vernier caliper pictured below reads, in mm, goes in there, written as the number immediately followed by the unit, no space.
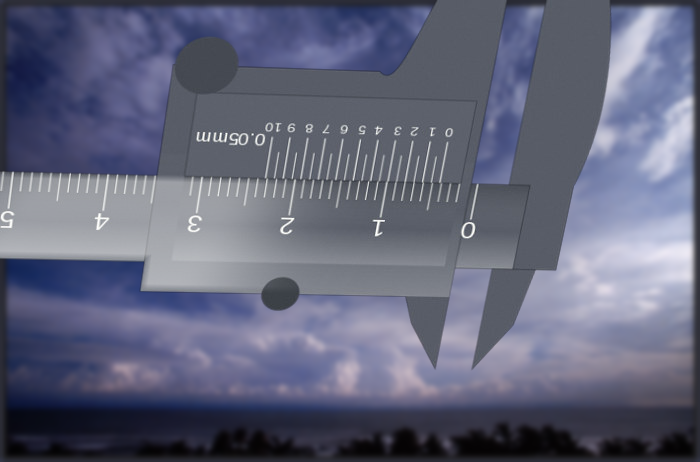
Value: 4.2mm
